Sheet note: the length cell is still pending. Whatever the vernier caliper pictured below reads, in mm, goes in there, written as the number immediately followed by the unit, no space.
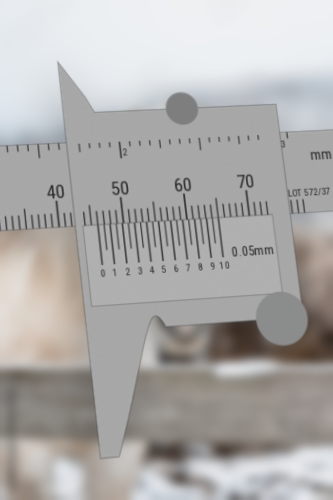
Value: 46.0mm
